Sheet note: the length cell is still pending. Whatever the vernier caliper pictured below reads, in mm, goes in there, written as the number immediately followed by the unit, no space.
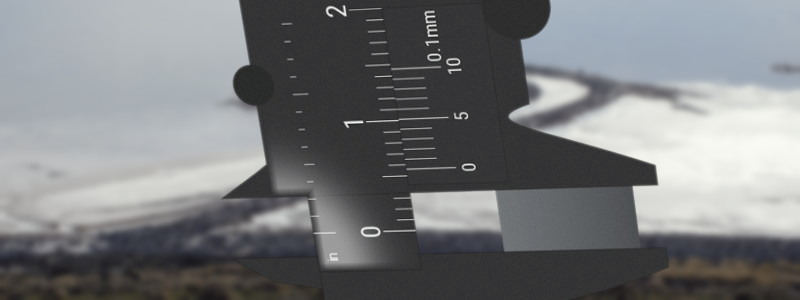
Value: 5.6mm
